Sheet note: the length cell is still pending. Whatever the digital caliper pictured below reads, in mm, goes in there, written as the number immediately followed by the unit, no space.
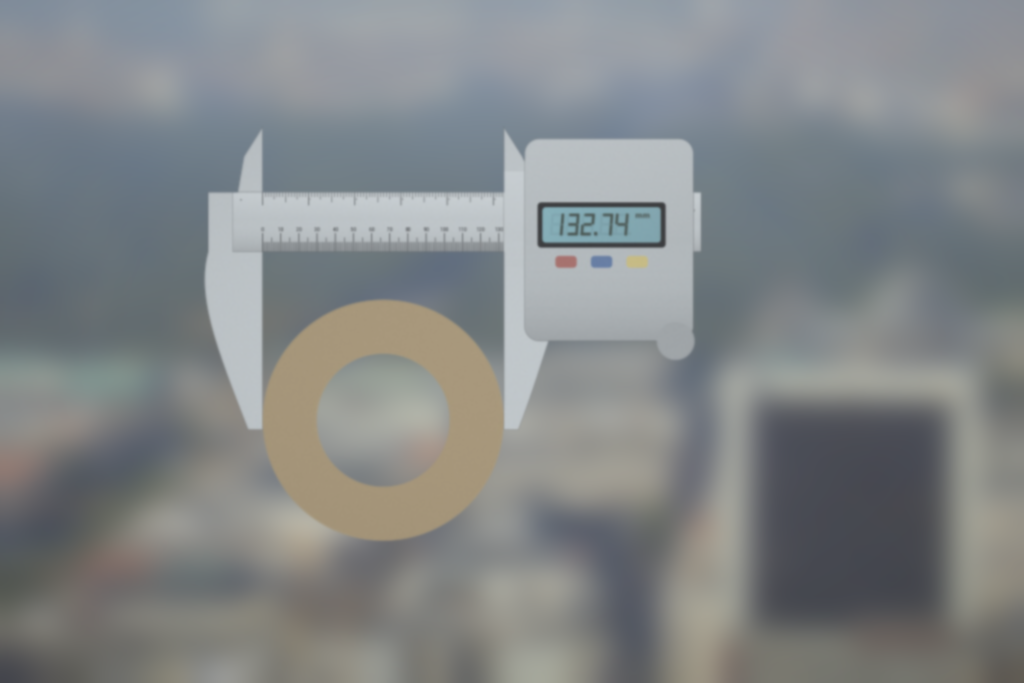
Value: 132.74mm
